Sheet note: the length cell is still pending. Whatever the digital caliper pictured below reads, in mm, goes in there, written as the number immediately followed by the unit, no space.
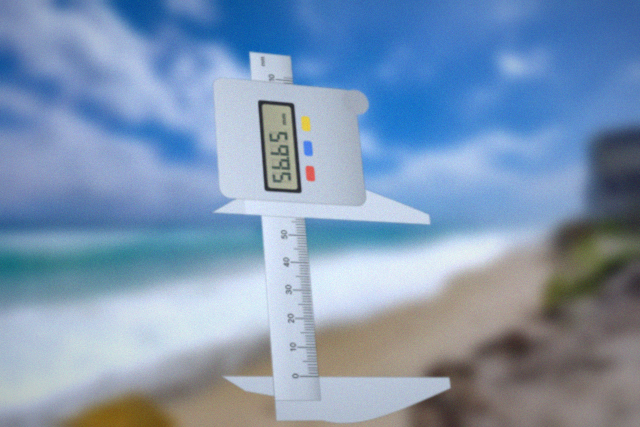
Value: 56.65mm
